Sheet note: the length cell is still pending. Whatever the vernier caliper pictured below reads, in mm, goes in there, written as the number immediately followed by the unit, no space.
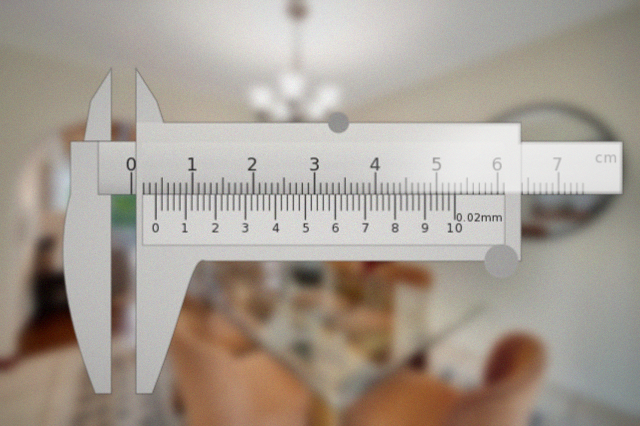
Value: 4.0mm
